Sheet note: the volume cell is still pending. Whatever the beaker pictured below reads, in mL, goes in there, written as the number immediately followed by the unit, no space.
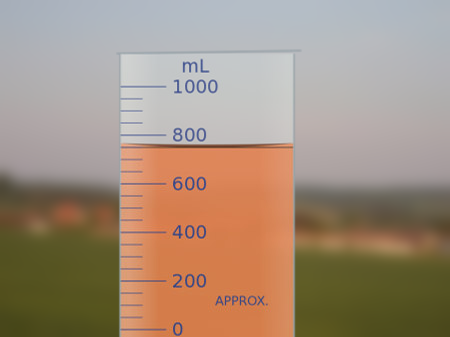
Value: 750mL
